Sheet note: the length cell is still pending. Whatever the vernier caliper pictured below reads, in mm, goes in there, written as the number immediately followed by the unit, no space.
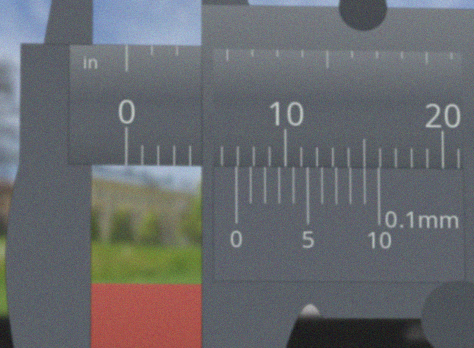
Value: 6.9mm
